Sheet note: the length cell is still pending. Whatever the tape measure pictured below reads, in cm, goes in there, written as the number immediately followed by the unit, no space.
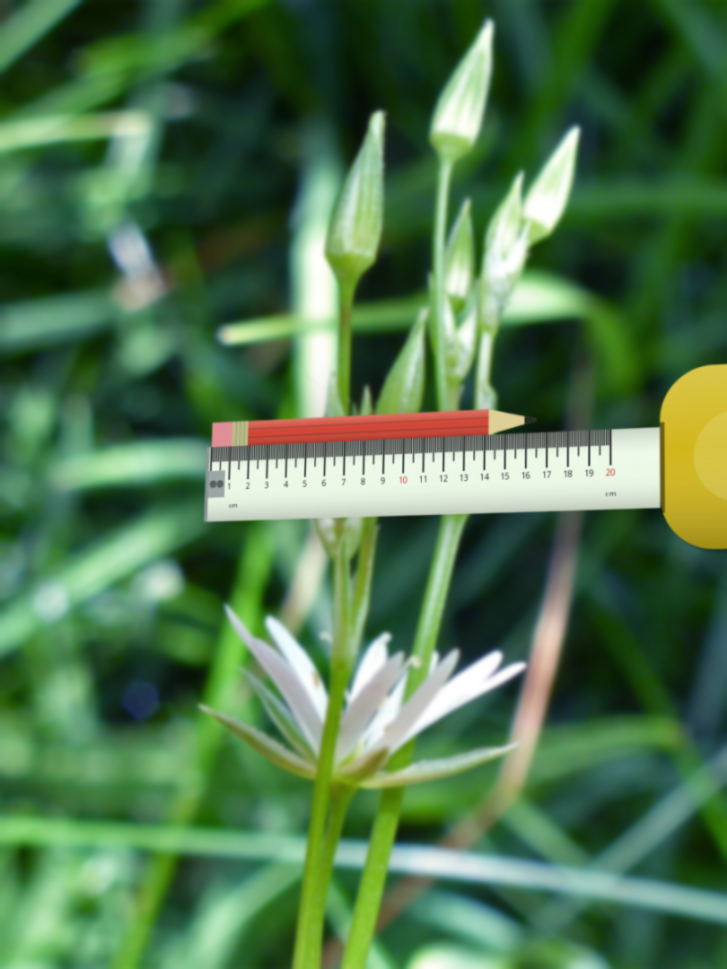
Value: 16.5cm
